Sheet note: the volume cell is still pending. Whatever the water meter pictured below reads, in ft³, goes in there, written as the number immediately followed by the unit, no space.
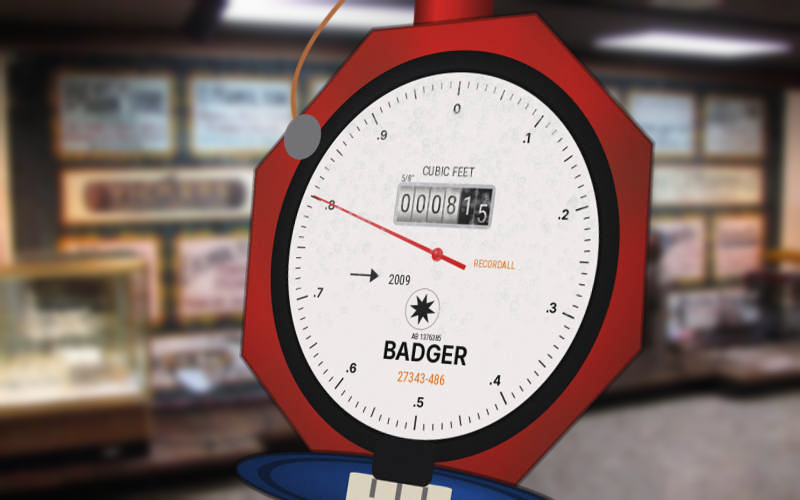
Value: 814.80ft³
